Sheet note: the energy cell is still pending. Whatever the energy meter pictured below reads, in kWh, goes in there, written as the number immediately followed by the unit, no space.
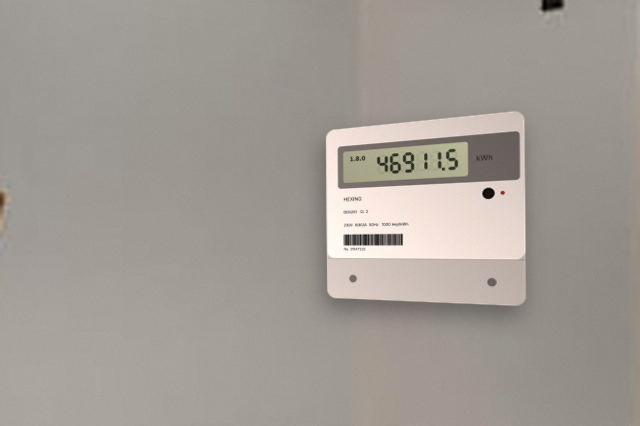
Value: 46911.5kWh
